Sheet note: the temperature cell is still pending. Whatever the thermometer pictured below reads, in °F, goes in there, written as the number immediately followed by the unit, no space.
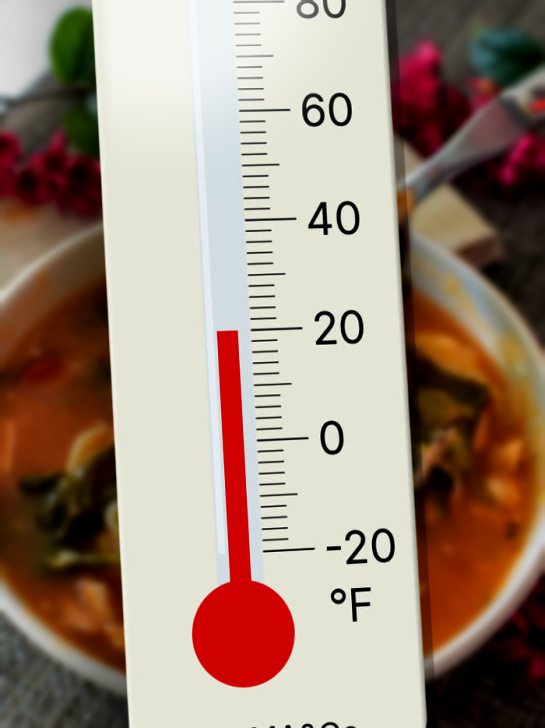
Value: 20°F
